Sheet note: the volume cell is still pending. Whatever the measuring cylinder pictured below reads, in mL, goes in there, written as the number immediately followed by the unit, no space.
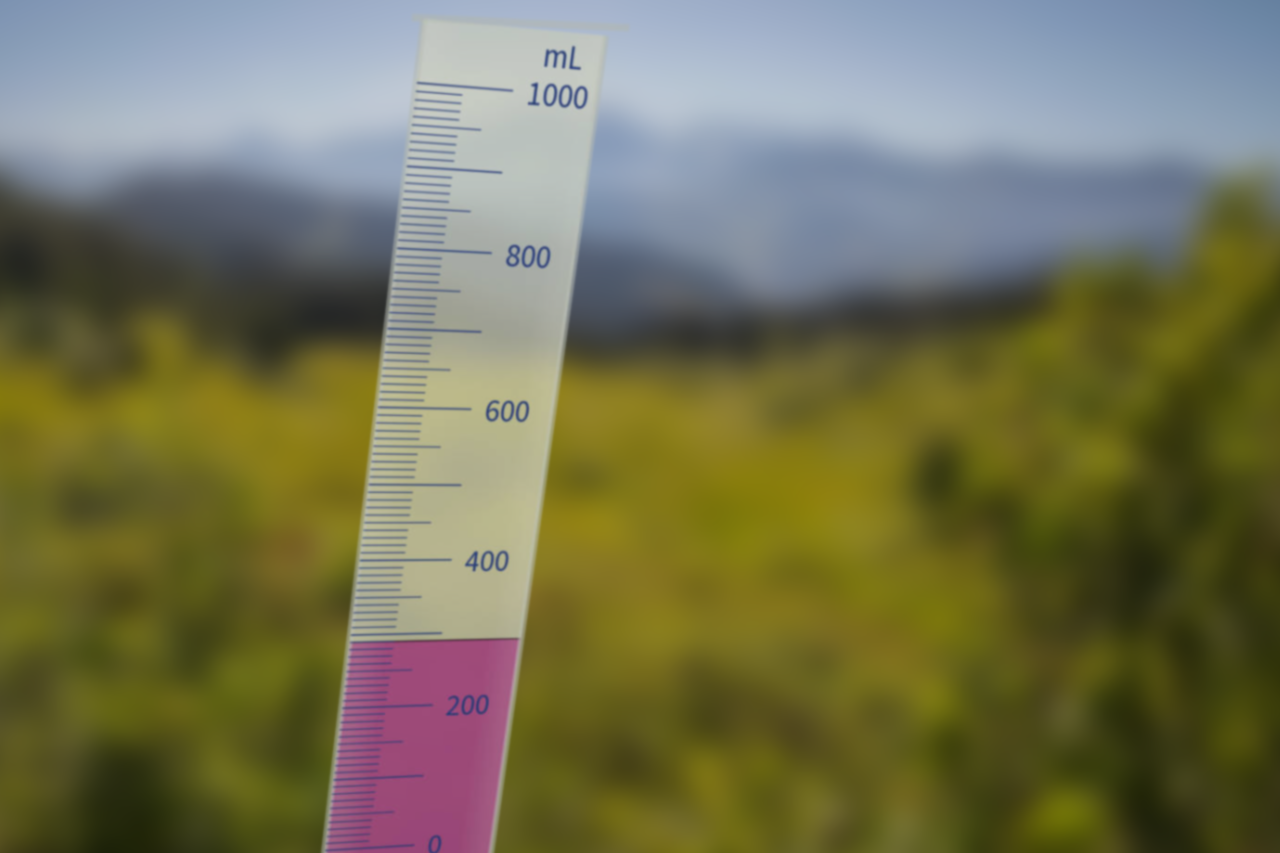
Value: 290mL
